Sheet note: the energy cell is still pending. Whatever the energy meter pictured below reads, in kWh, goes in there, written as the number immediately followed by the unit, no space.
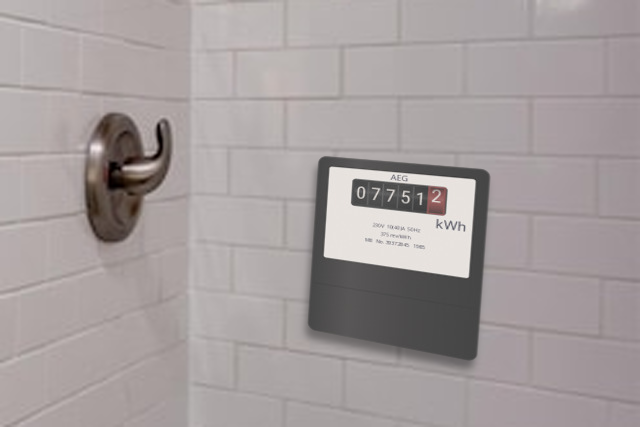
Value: 7751.2kWh
